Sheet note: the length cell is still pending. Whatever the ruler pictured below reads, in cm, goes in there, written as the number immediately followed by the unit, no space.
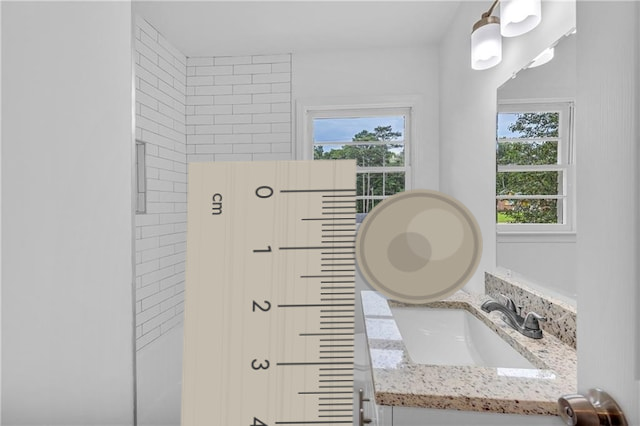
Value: 2cm
